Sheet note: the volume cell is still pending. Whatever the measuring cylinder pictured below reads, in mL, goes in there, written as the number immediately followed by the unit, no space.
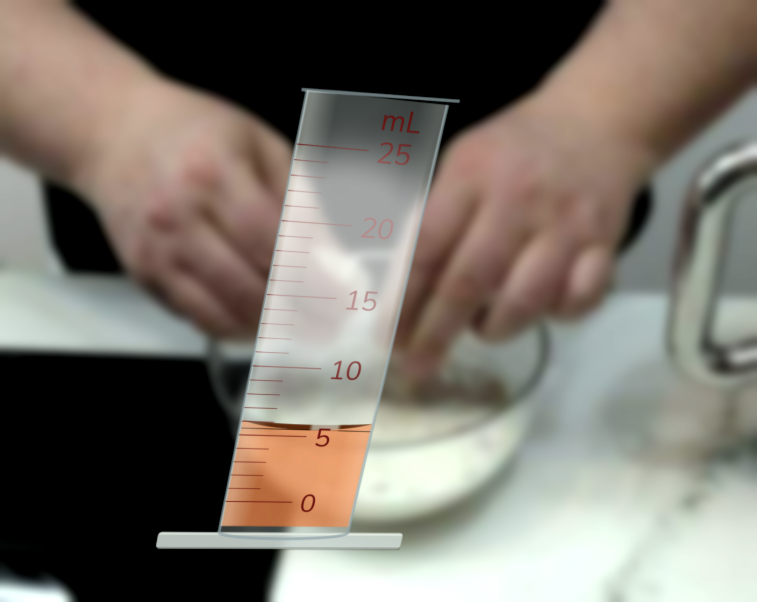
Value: 5.5mL
